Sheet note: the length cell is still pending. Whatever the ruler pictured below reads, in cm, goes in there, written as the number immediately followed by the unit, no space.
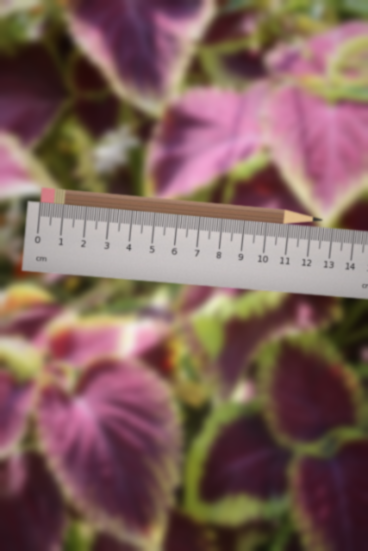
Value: 12.5cm
